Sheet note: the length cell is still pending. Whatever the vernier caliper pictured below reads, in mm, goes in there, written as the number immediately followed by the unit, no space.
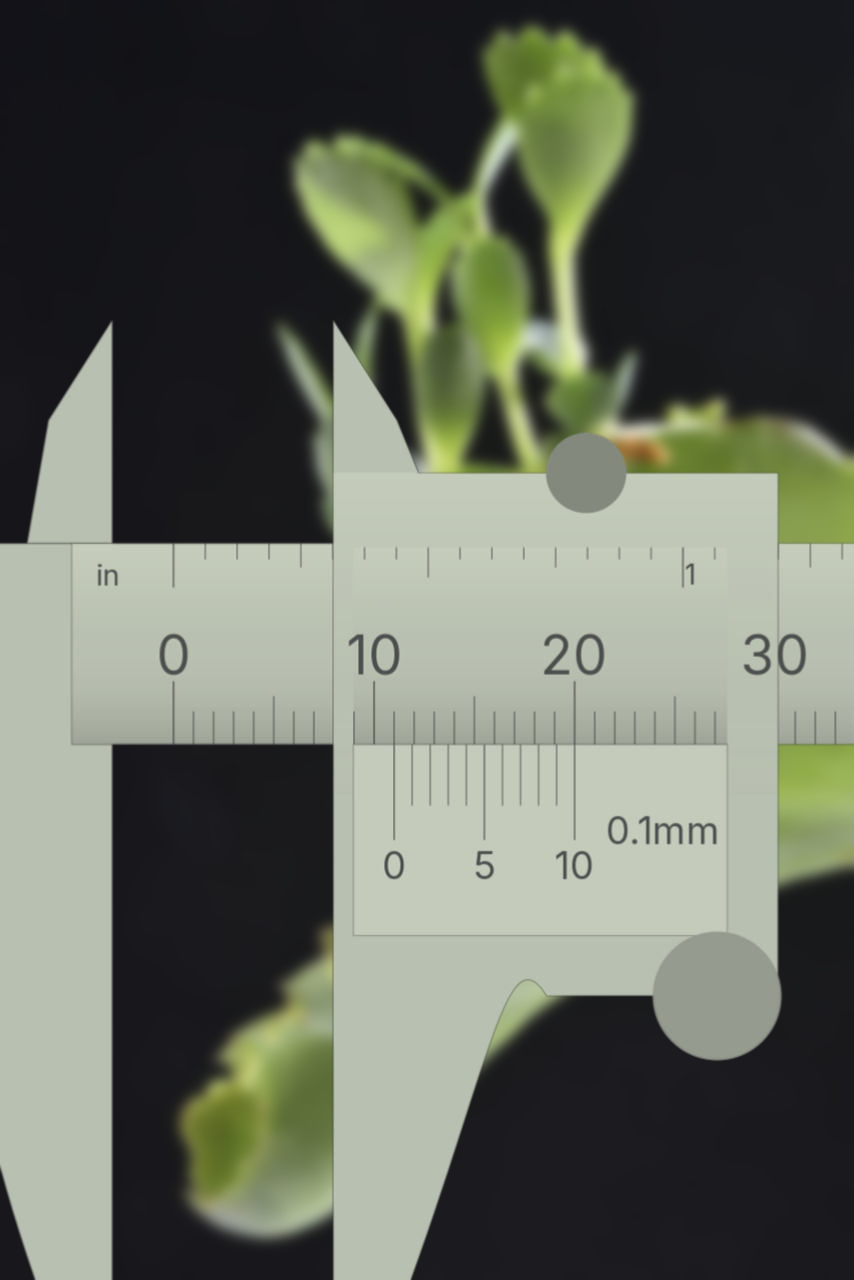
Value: 11.0mm
